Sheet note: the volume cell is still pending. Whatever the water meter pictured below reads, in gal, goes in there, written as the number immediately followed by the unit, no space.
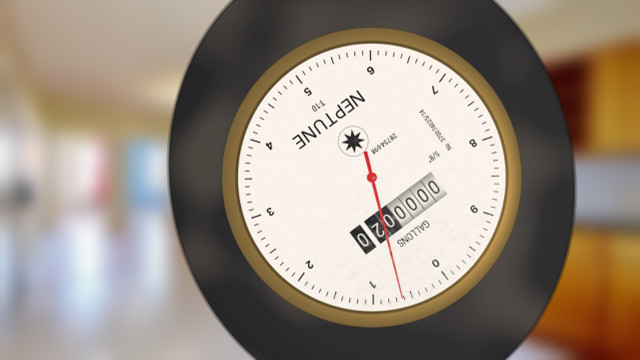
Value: 20.6gal
